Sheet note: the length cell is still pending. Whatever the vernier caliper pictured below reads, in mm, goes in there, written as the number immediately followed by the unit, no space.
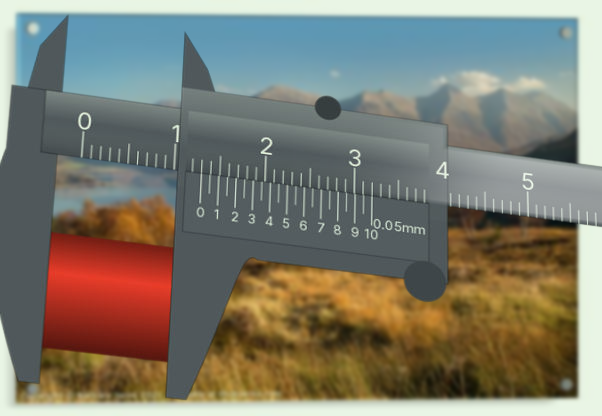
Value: 13.0mm
